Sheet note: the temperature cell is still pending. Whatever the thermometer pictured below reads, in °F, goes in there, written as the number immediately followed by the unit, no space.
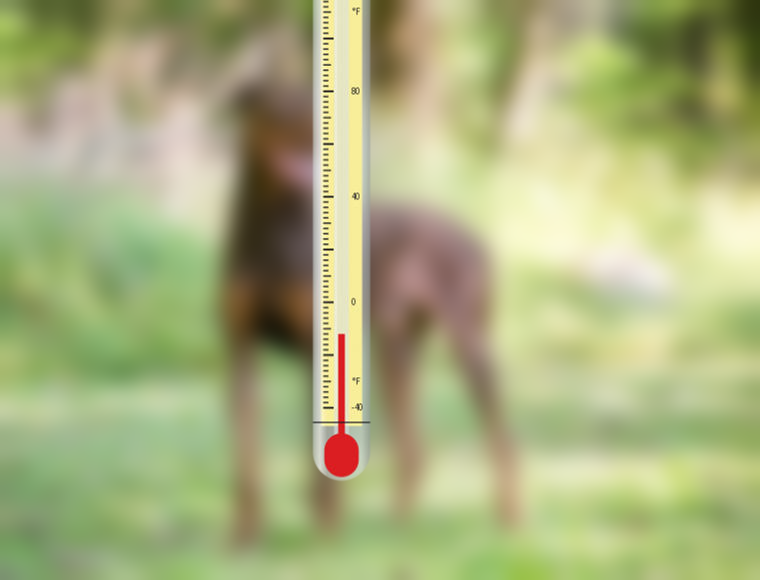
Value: -12°F
